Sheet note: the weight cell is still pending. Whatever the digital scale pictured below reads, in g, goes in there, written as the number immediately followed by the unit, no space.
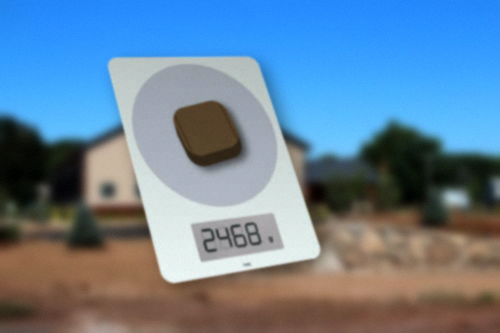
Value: 2468g
